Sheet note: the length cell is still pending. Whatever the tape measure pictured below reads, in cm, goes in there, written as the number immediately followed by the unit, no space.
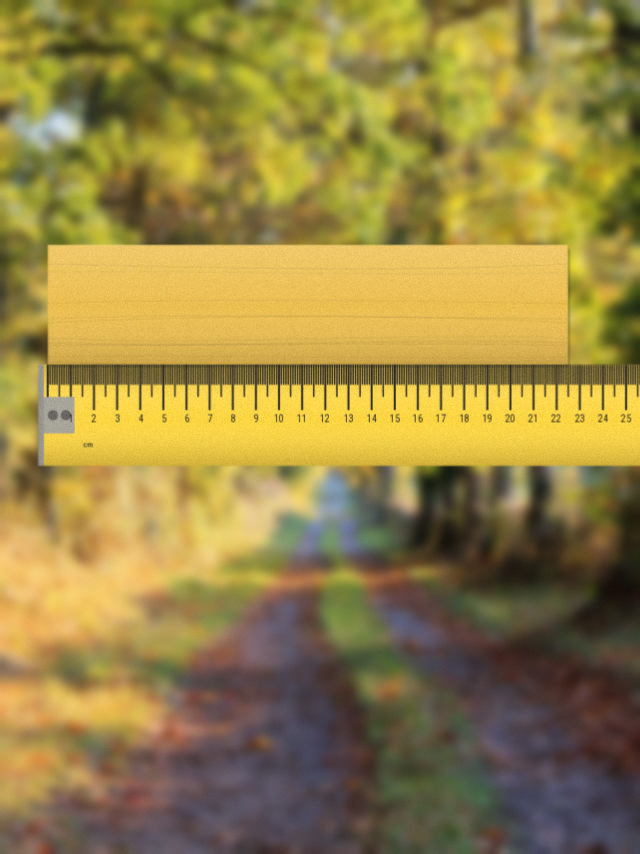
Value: 22.5cm
